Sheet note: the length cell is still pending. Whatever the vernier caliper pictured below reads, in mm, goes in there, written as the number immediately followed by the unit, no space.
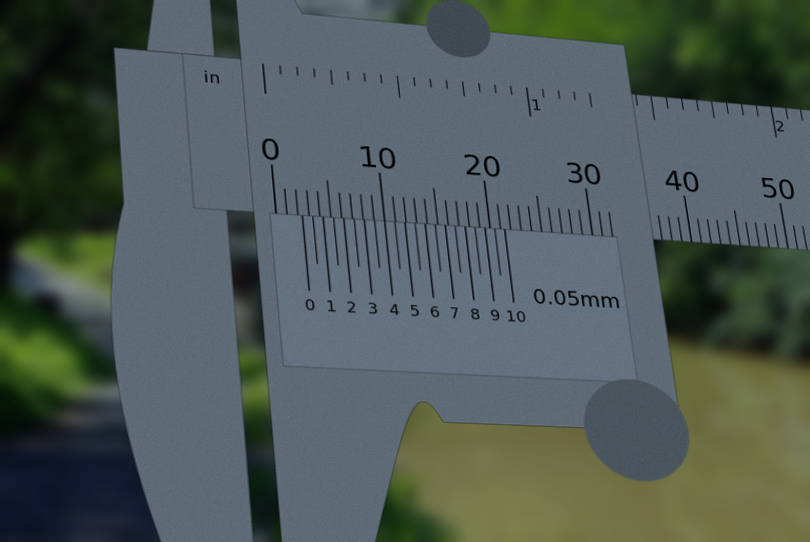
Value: 2.4mm
